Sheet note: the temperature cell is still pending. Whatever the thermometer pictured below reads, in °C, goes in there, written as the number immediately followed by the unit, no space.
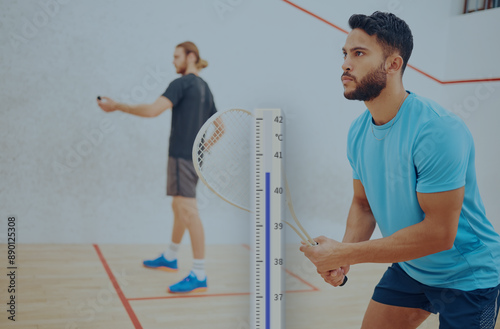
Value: 40.5°C
